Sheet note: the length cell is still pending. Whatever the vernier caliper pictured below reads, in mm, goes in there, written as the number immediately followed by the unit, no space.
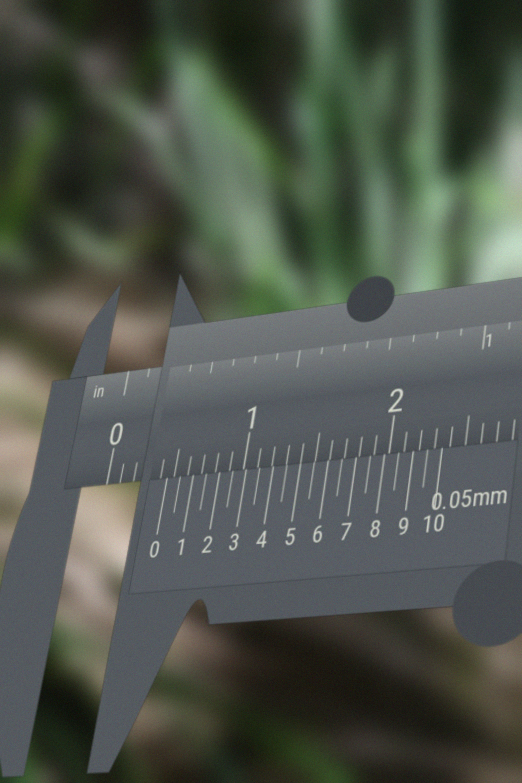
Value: 4.5mm
